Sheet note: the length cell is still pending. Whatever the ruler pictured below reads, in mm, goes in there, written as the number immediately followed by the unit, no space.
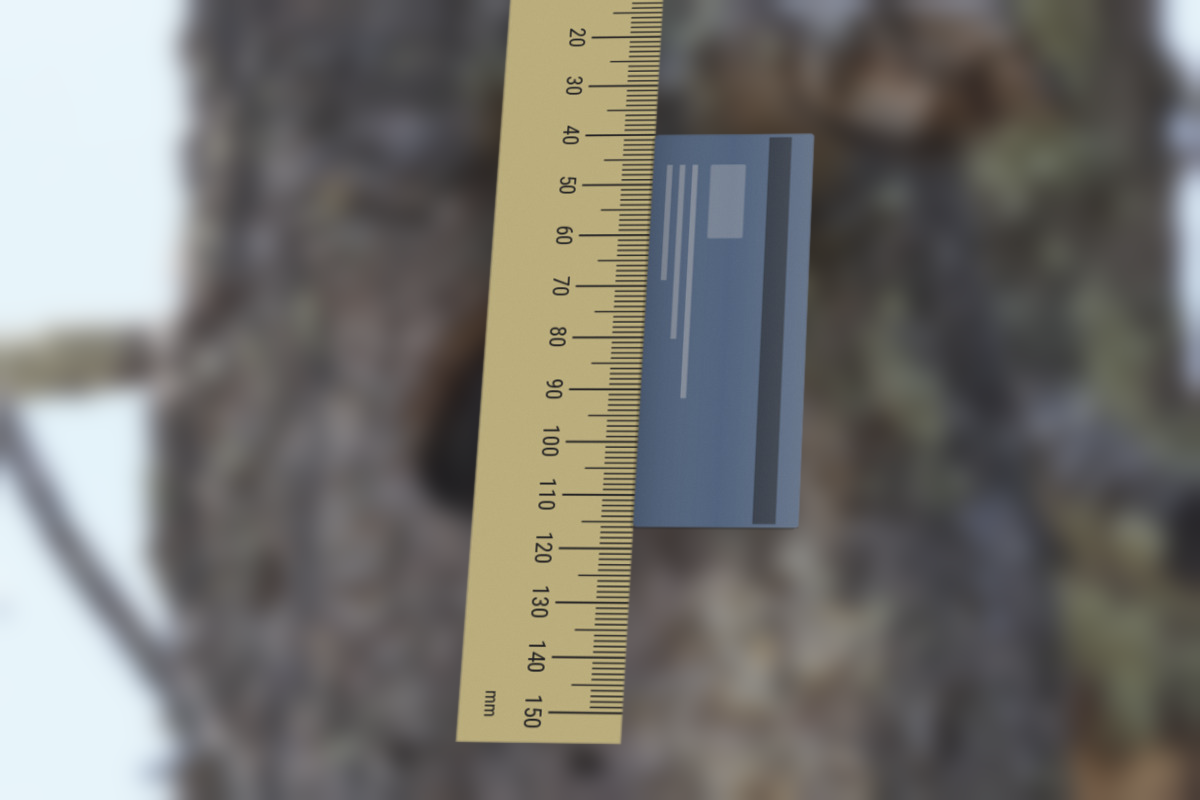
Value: 76mm
